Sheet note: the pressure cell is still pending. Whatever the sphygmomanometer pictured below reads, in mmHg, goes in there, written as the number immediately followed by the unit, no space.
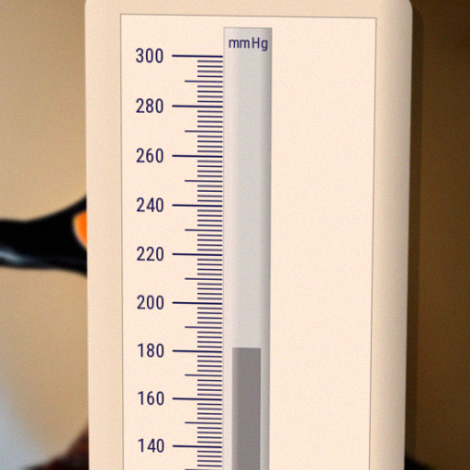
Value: 182mmHg
